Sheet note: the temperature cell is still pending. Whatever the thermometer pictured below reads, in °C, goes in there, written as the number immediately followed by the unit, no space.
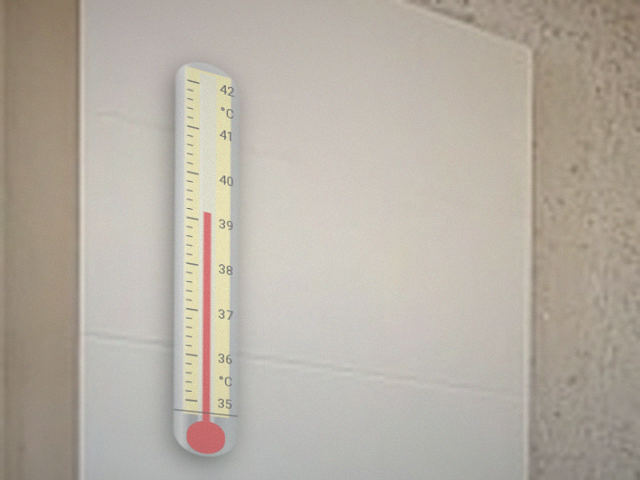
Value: 39.2°C
